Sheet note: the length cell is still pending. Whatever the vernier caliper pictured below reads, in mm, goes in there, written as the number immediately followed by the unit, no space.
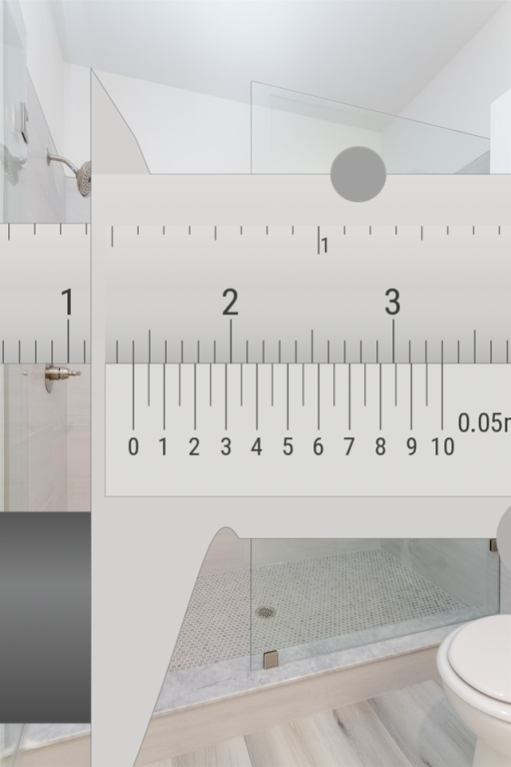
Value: 14.0mm
